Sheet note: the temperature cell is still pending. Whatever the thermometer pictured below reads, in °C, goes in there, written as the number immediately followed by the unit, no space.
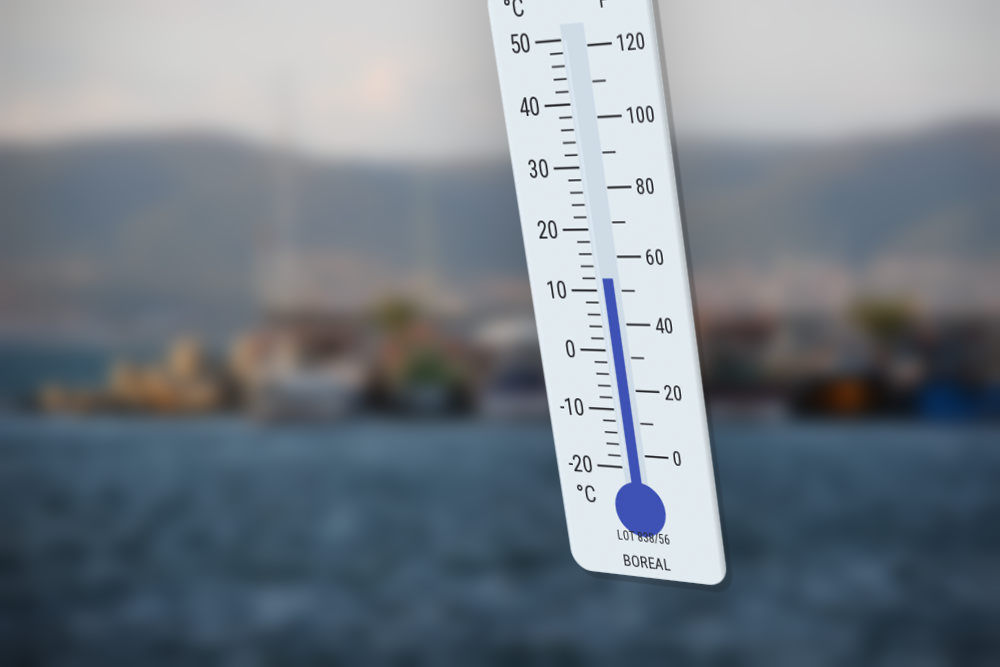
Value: 12°C
